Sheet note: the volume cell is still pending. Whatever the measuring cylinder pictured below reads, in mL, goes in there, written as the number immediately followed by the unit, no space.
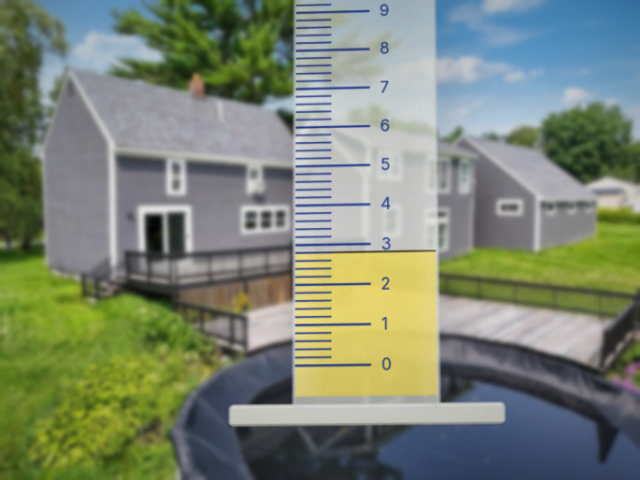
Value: 2.8mL
